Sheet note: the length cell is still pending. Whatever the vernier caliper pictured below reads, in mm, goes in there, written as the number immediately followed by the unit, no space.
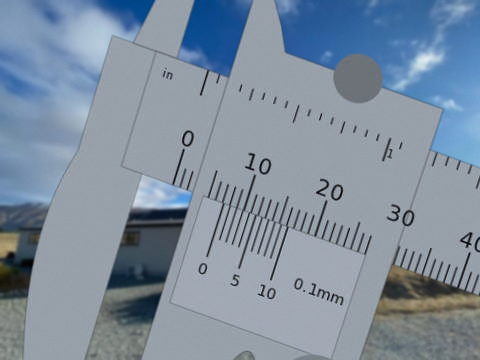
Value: 7.2mm
